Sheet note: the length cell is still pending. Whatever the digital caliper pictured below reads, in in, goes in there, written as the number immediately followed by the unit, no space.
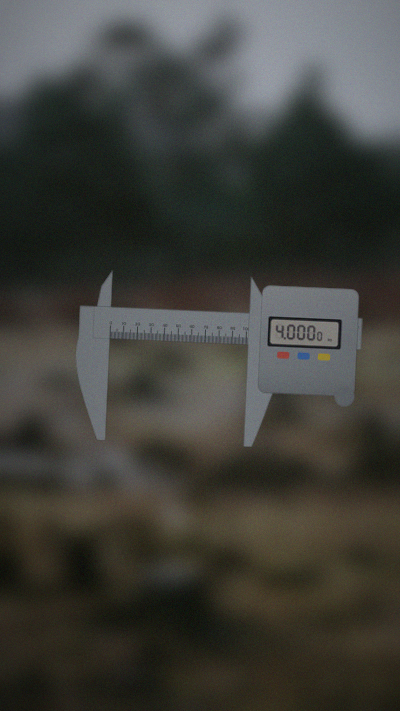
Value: 4.0000in
